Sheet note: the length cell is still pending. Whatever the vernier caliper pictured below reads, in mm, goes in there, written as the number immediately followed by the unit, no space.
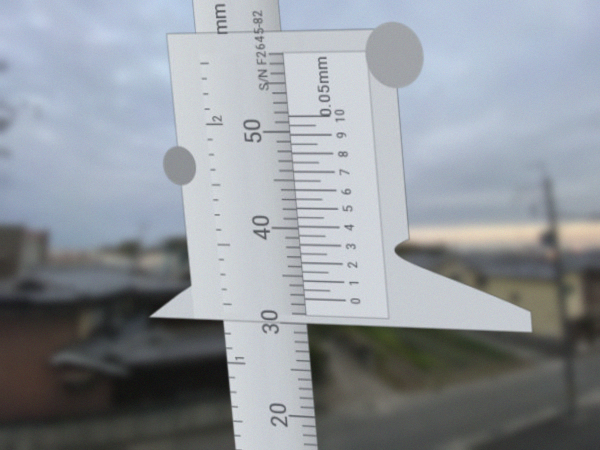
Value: 32.6mm
